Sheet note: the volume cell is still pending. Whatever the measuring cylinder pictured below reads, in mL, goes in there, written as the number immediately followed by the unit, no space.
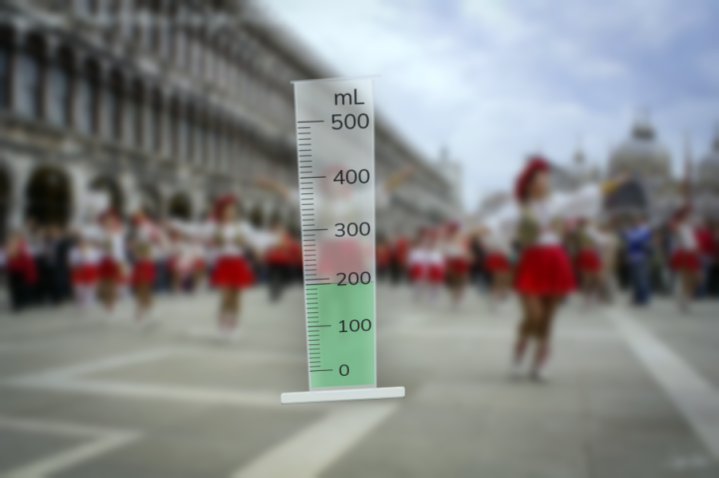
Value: 190mL
